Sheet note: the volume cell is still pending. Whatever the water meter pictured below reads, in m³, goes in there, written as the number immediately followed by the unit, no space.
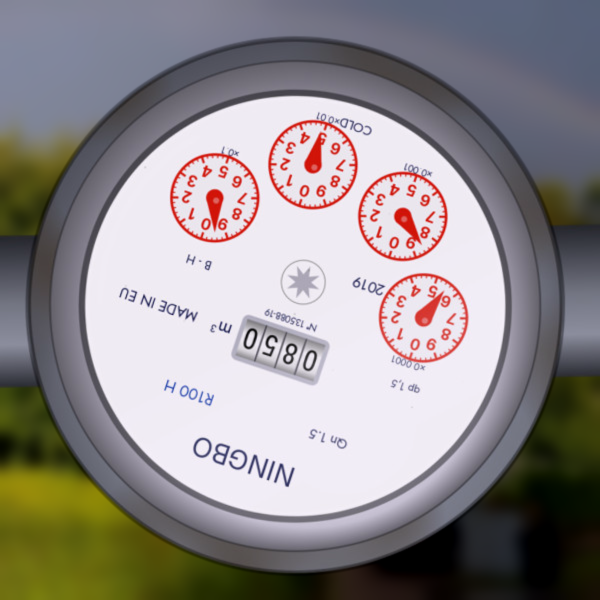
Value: 849.9485m³
